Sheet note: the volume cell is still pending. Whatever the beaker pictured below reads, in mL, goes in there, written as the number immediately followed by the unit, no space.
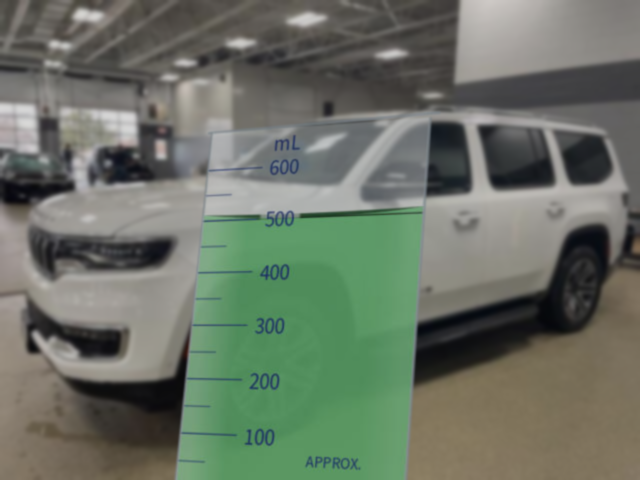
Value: 500mL
